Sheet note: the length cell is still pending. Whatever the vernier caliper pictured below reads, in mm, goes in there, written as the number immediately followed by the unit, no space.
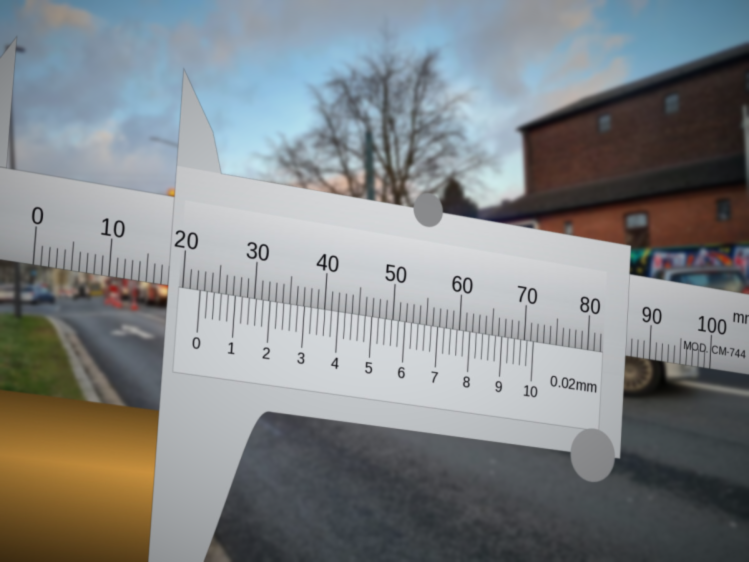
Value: 22.4mm
